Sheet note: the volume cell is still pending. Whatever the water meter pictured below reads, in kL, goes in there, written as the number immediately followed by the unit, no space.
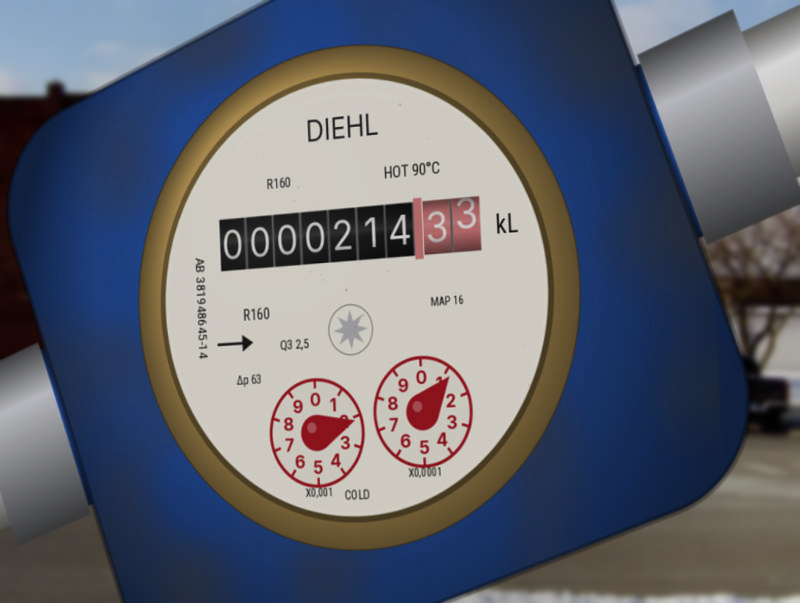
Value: 214.3321kL
